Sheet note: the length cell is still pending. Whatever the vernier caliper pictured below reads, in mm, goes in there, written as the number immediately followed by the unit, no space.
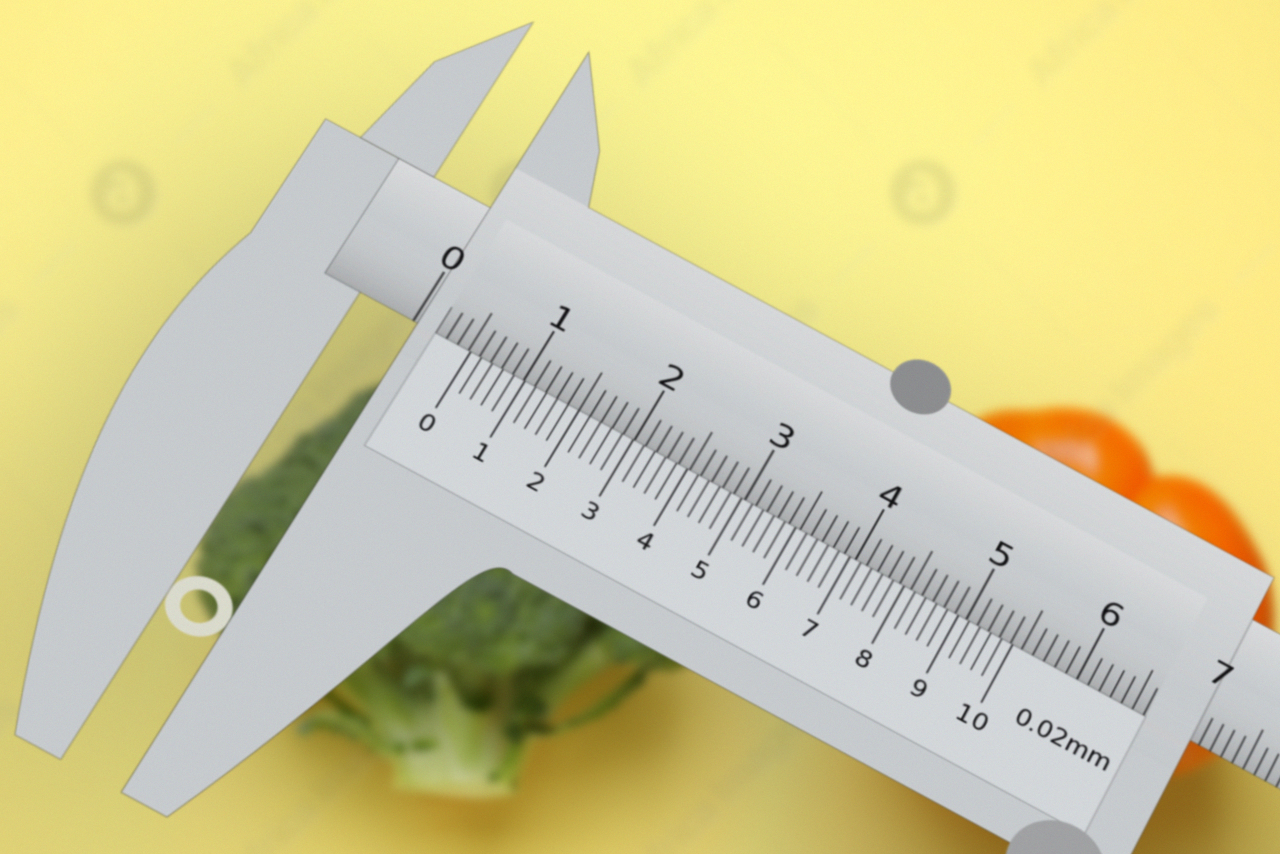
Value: 5.2mm
